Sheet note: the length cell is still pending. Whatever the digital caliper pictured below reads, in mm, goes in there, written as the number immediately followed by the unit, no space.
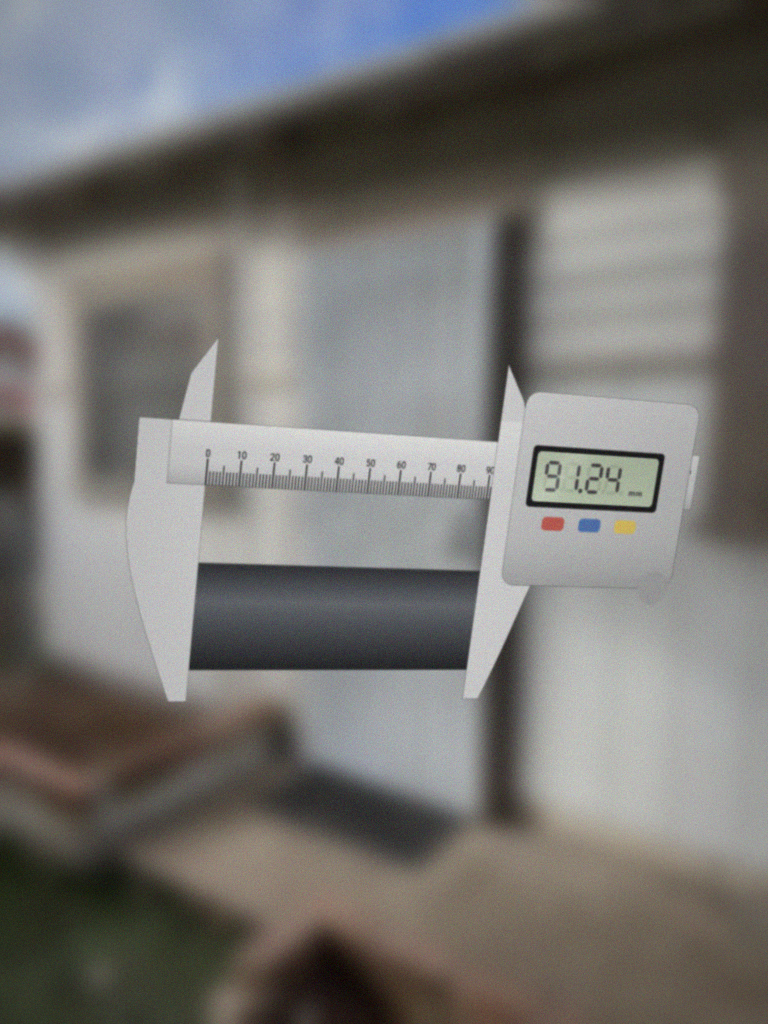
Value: 91.24mm
